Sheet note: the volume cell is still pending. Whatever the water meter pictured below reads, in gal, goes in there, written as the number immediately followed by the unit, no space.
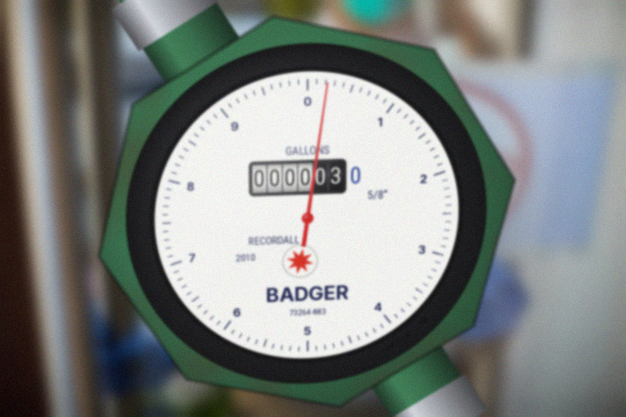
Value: 30.2gal
